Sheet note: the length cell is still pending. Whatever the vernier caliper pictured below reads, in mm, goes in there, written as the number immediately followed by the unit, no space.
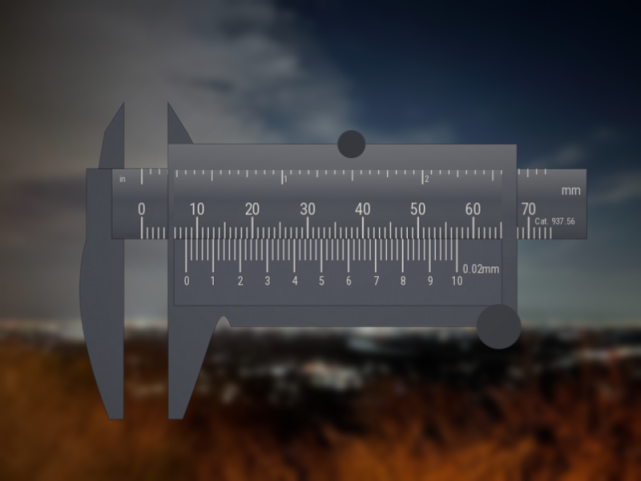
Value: 8.0mm
